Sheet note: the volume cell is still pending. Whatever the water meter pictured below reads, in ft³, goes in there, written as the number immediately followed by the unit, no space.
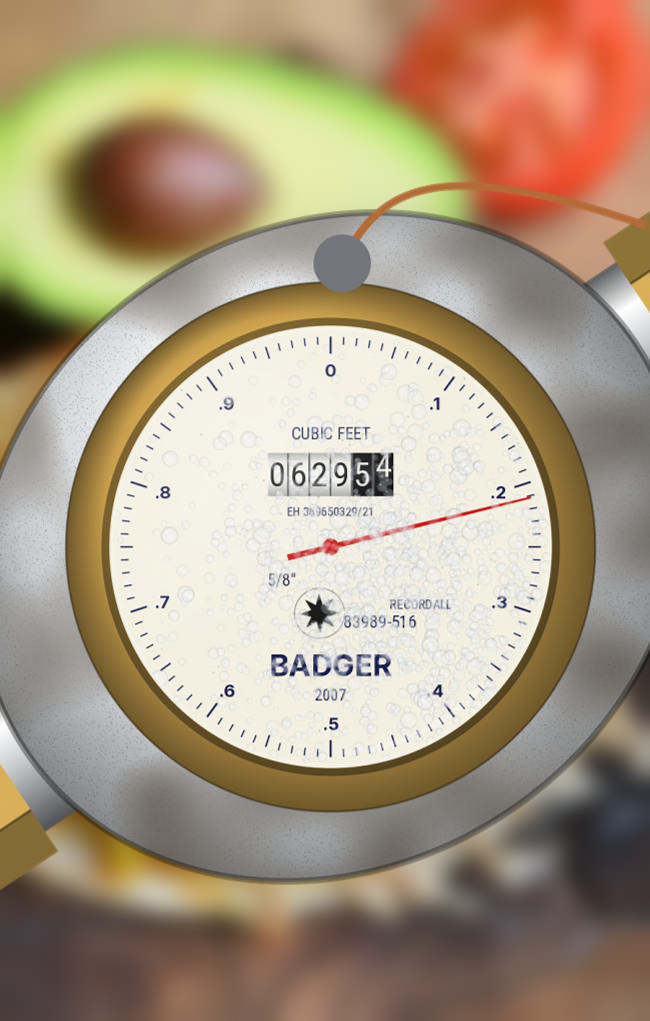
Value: 62954.21ft³
